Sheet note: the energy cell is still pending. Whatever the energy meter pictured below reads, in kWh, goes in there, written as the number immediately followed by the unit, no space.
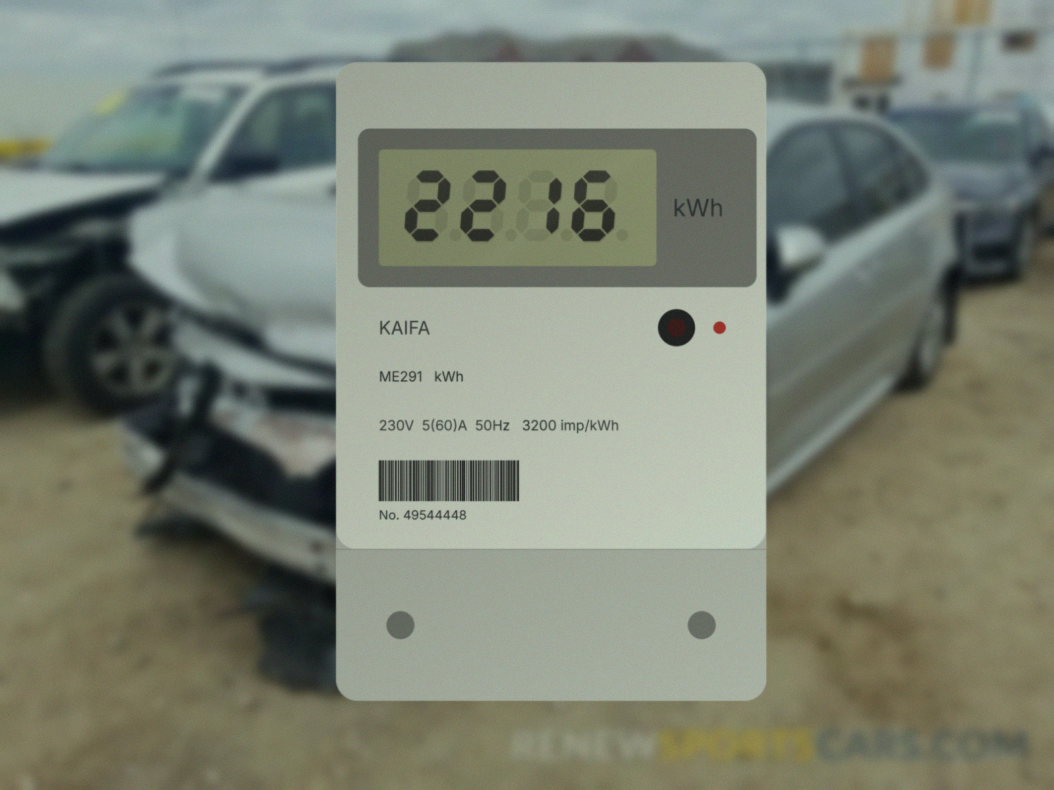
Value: 2216kWh
